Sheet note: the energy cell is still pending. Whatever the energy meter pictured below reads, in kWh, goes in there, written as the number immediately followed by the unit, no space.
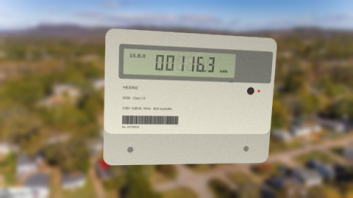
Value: 116.3kWh
